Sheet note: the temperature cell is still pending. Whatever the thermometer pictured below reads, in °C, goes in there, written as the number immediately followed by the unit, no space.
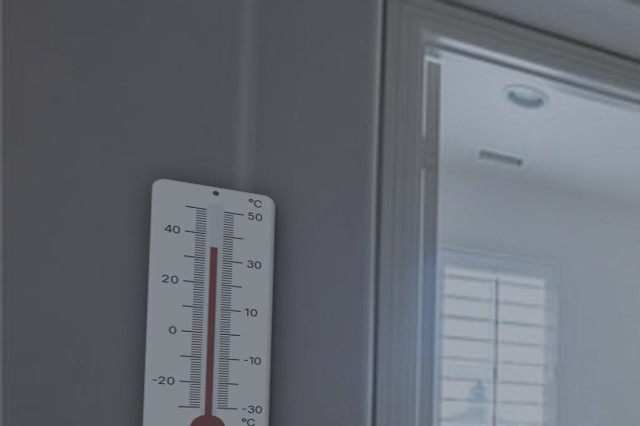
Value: 35°C
